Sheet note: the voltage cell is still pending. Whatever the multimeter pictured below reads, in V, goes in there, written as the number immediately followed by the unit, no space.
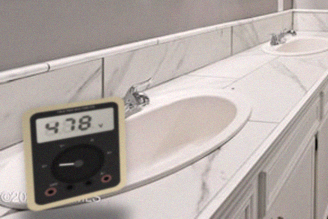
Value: 478V
